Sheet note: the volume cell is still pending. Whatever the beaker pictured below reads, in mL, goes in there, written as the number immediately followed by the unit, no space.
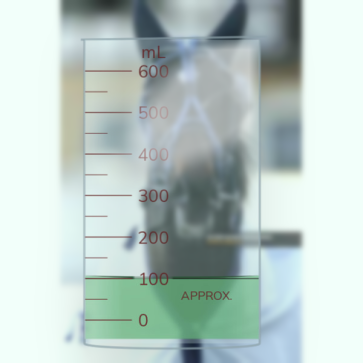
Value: 100mL
